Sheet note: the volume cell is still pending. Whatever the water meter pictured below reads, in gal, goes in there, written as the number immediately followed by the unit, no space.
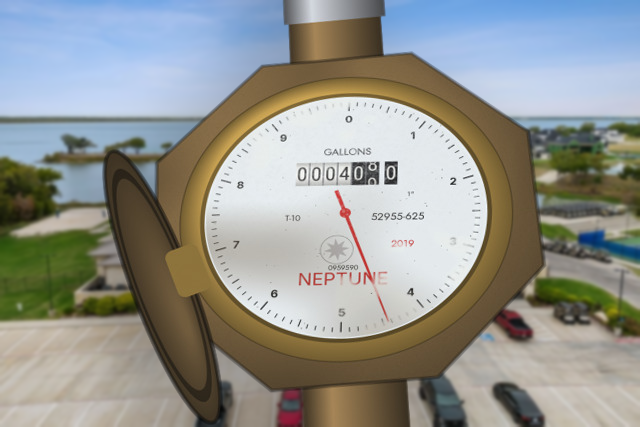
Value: 4084.4gal
